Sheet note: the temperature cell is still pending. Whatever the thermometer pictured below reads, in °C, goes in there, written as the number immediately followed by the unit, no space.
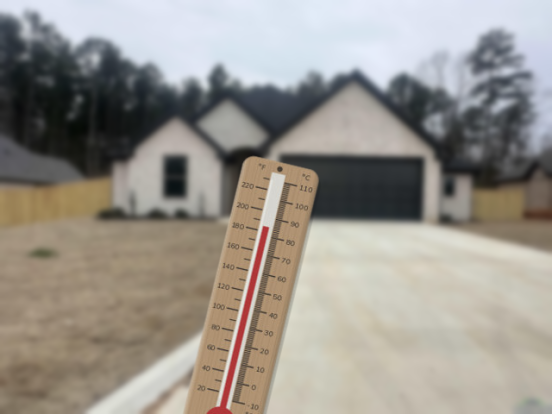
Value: 85°C
